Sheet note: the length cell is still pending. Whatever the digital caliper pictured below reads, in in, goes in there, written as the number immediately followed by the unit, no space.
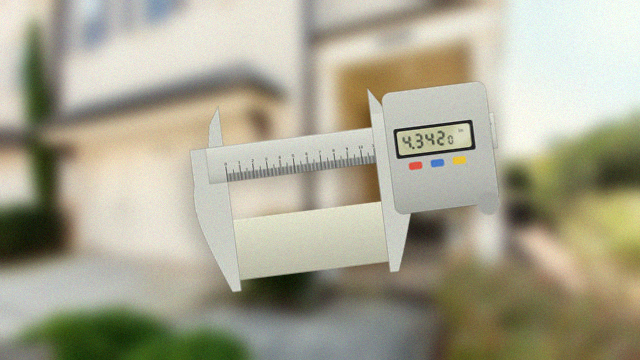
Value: 4.3420in
